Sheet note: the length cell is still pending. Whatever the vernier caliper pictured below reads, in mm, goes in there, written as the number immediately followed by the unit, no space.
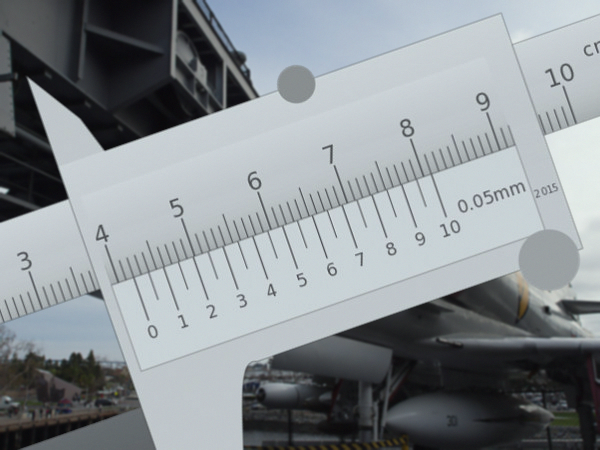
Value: 42.0mm
